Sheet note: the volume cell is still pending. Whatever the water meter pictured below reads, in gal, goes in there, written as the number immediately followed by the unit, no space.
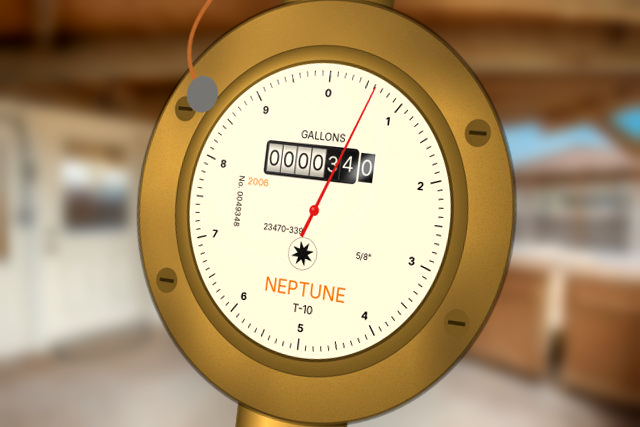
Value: 340.6gal
